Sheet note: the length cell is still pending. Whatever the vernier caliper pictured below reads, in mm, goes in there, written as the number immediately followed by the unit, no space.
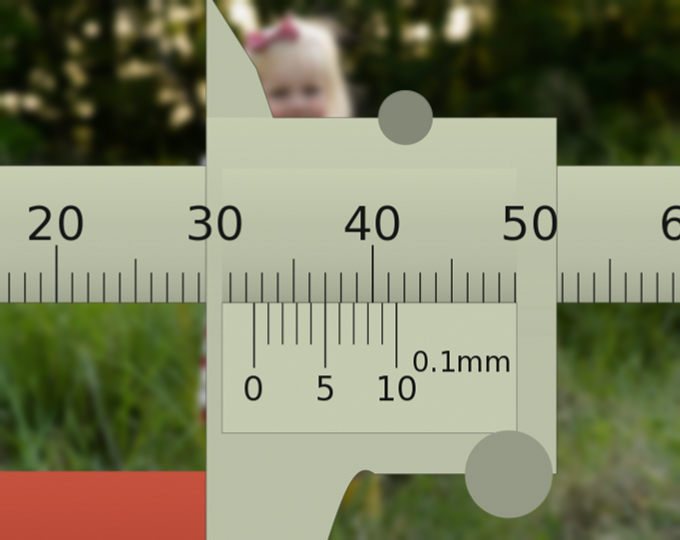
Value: 32.5mm
